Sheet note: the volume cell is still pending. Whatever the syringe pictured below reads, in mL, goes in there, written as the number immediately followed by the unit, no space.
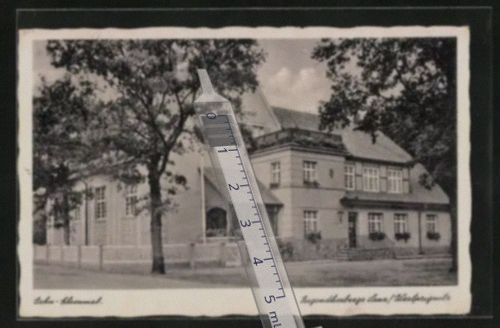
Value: 0mL
